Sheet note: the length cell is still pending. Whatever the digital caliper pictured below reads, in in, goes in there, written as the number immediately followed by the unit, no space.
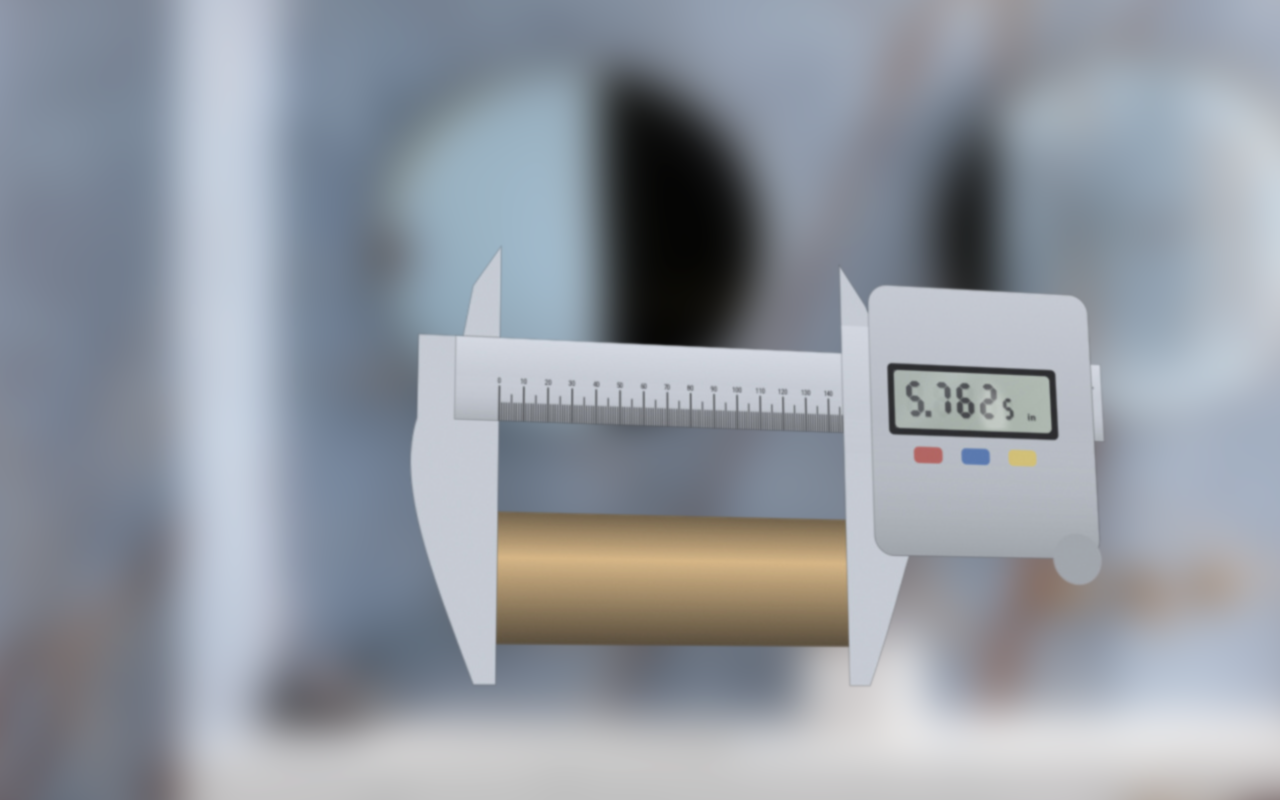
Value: 5.7625in
